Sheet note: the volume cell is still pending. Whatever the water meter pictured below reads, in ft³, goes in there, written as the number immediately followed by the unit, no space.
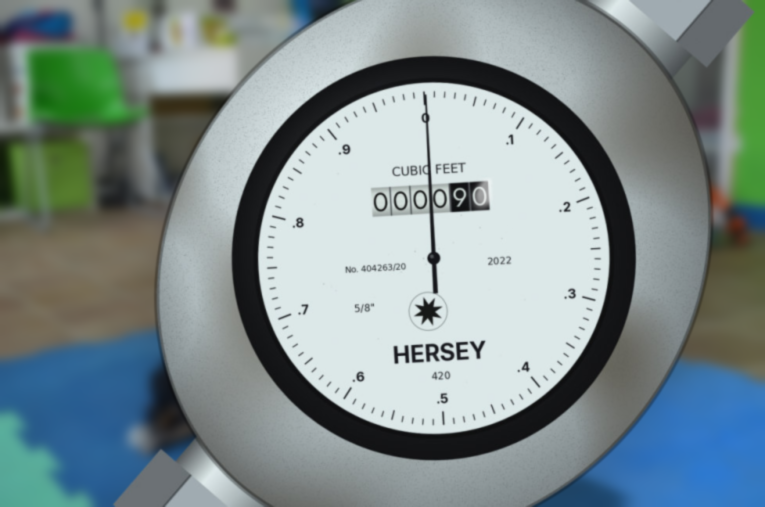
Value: 90.00ft³
